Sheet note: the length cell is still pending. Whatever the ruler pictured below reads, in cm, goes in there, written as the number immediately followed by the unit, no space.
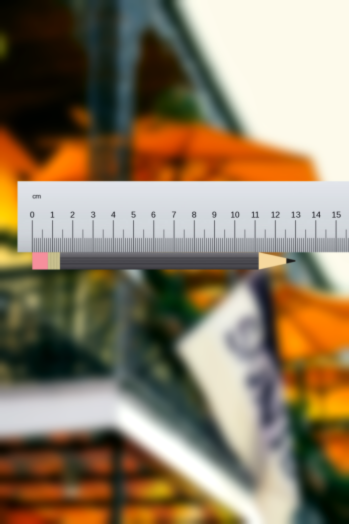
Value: 13cm
